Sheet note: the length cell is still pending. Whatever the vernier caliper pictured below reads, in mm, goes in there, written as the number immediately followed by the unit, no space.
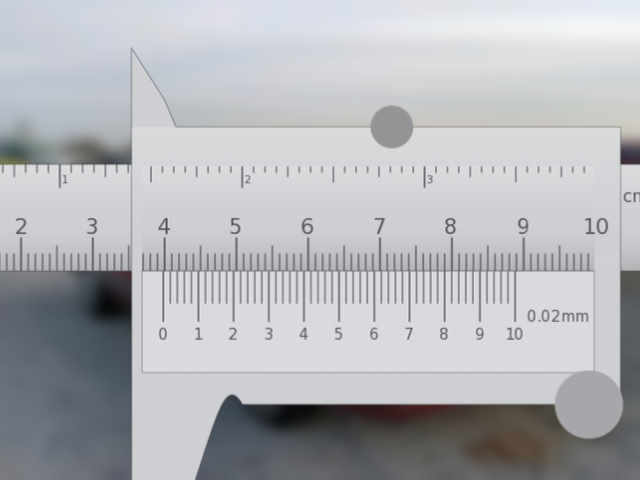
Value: 39.8mm
